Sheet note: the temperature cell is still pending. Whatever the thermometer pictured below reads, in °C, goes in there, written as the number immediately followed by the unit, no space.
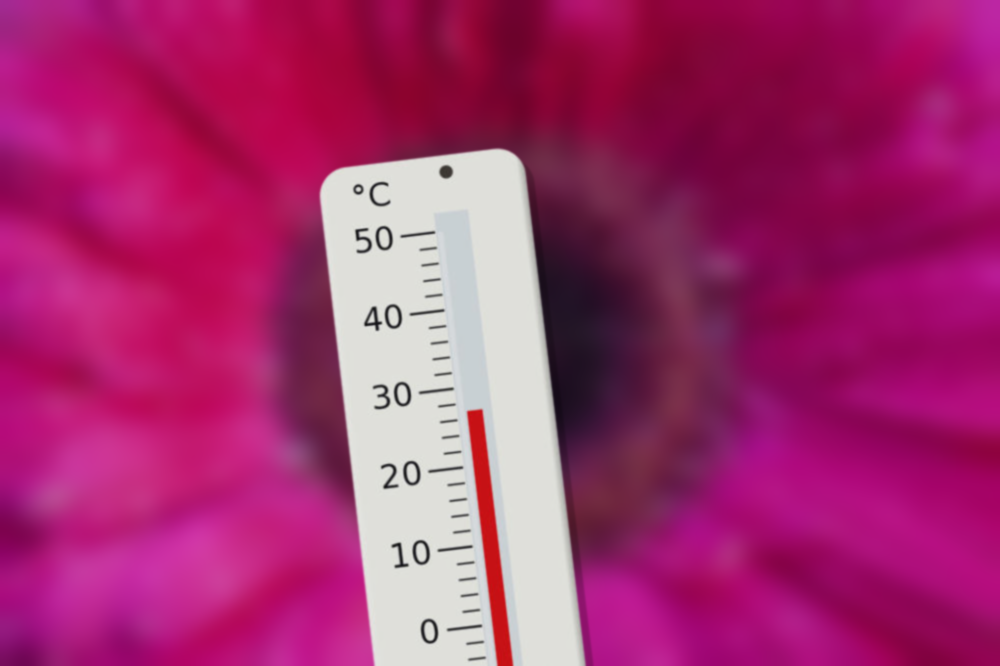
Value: 27°C
